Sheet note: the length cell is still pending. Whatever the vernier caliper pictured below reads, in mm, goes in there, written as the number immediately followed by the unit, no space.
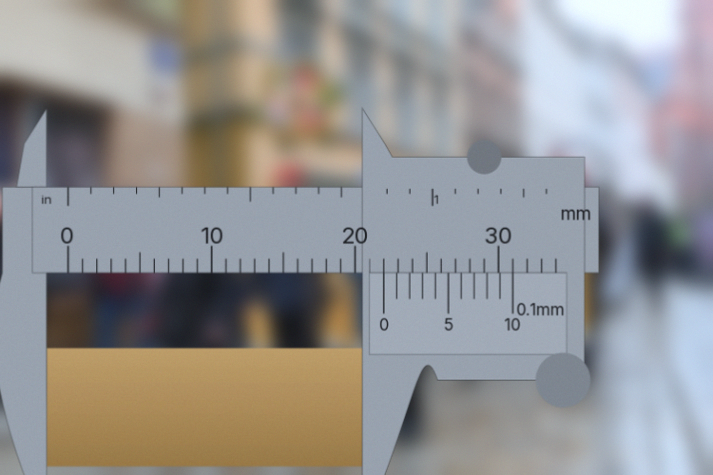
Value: 22.0mm
